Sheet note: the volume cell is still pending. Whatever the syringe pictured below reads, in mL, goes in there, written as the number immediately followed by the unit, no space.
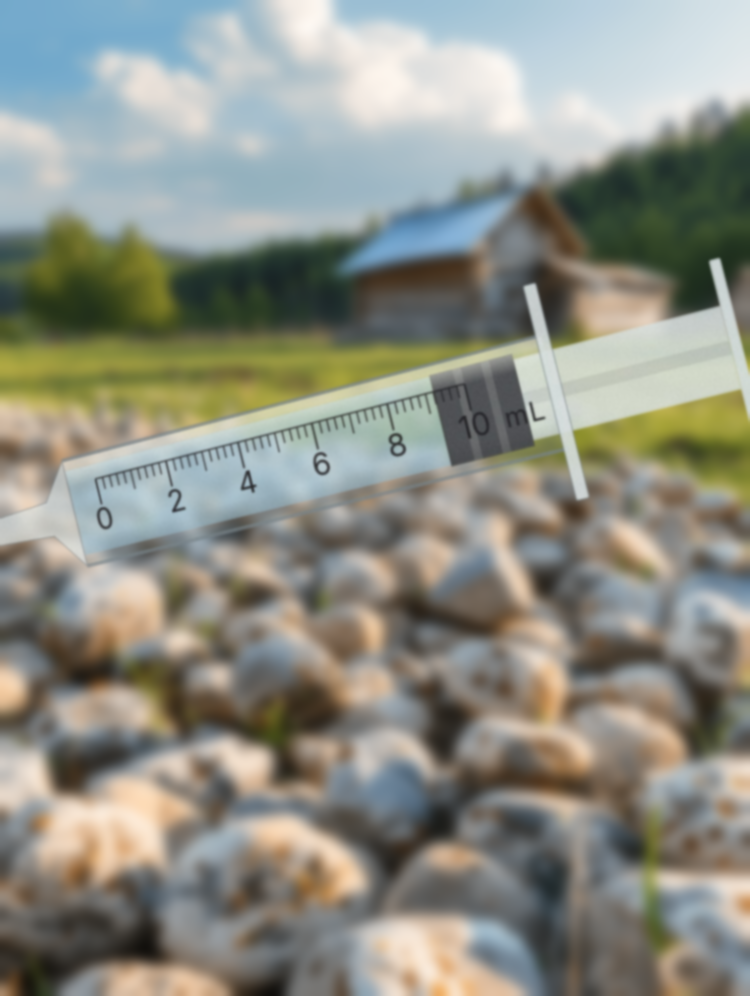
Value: 9.2mL
